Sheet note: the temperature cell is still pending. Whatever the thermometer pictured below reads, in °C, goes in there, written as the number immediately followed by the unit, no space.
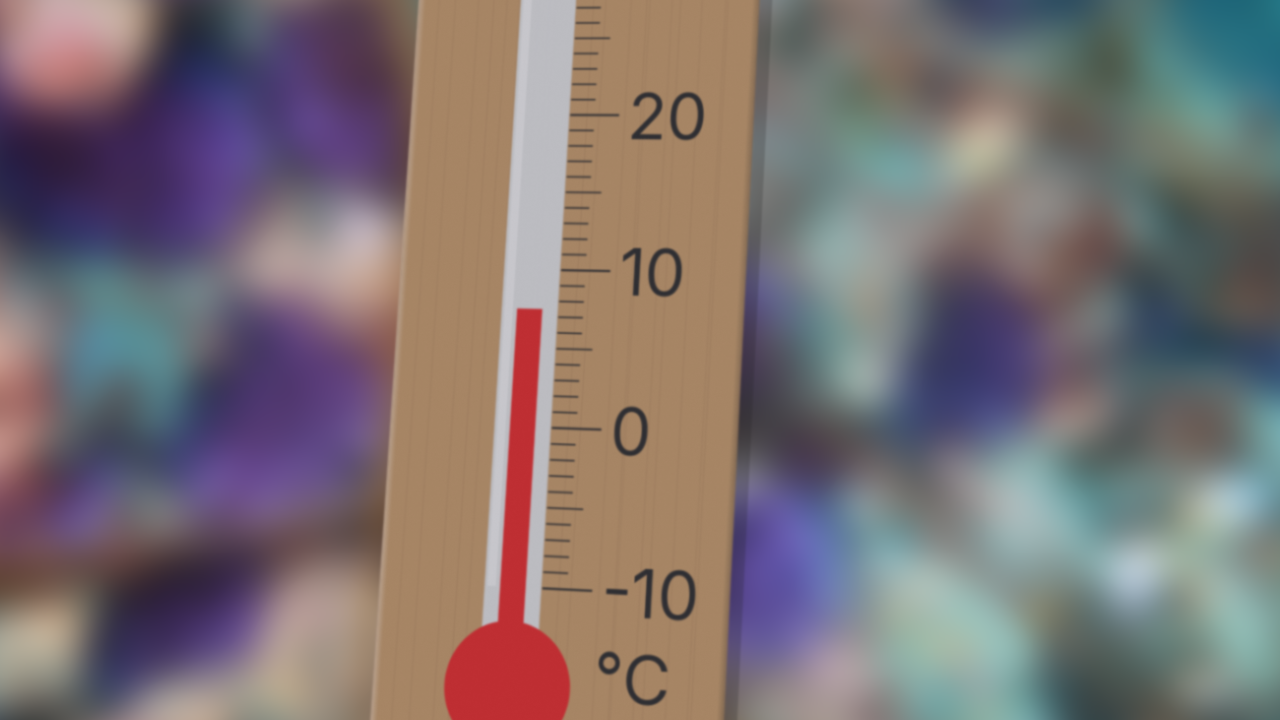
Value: 7.5°C
